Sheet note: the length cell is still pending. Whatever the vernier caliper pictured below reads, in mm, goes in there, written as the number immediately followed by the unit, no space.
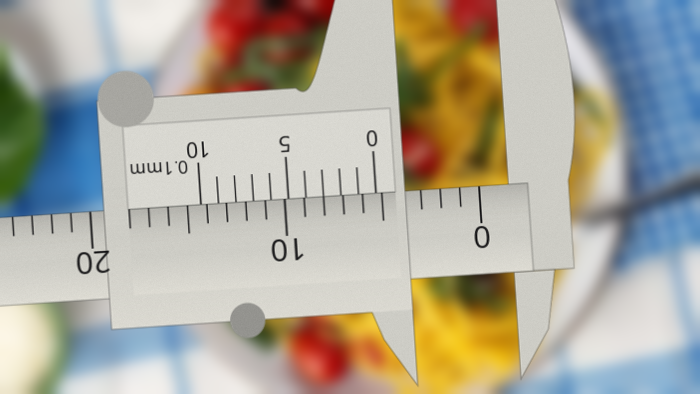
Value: 5.3mm
